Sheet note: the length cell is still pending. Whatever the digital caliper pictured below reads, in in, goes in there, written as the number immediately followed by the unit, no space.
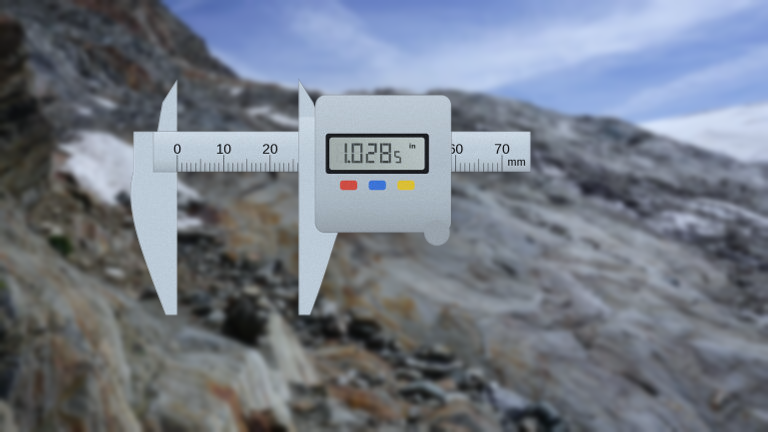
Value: 1.0285in
